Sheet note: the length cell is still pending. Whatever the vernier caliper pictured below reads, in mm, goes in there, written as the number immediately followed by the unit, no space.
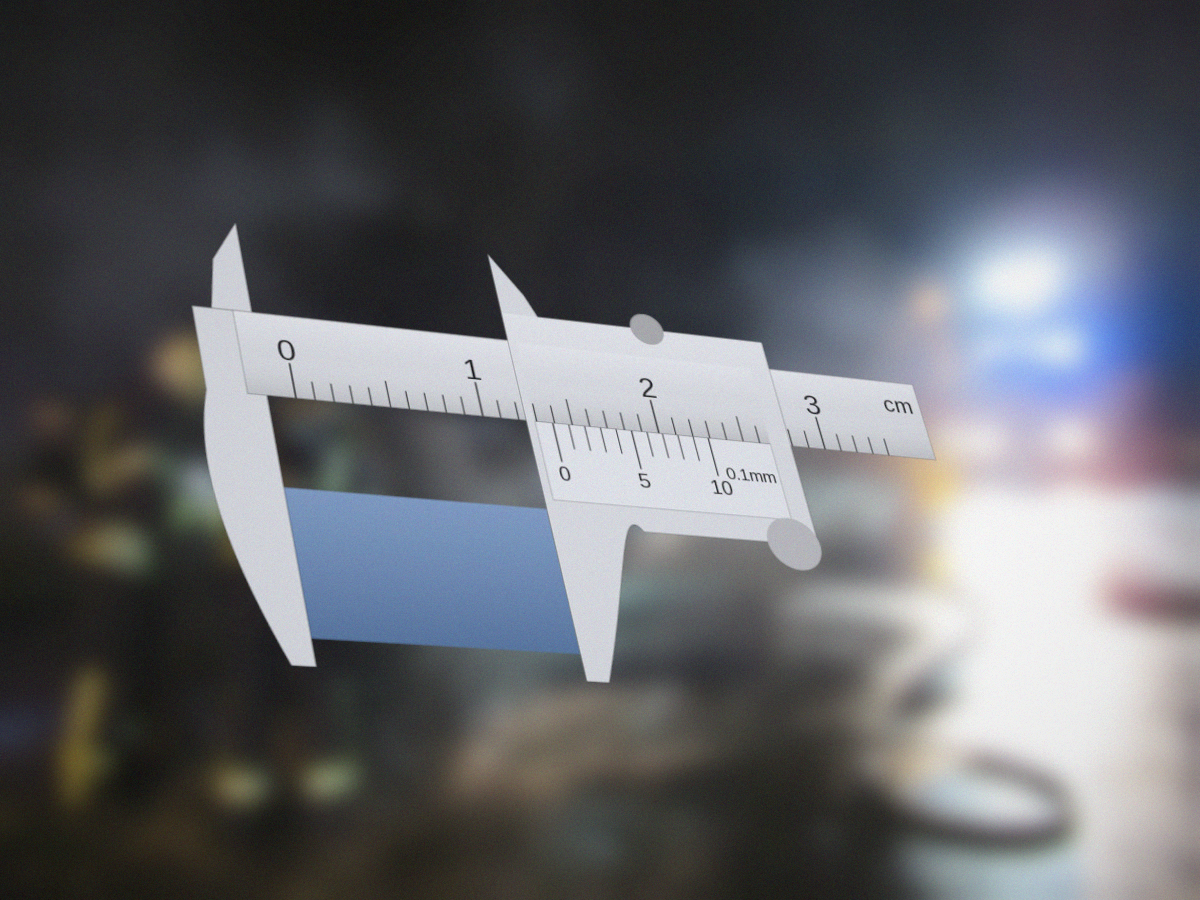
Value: 13.9mm
